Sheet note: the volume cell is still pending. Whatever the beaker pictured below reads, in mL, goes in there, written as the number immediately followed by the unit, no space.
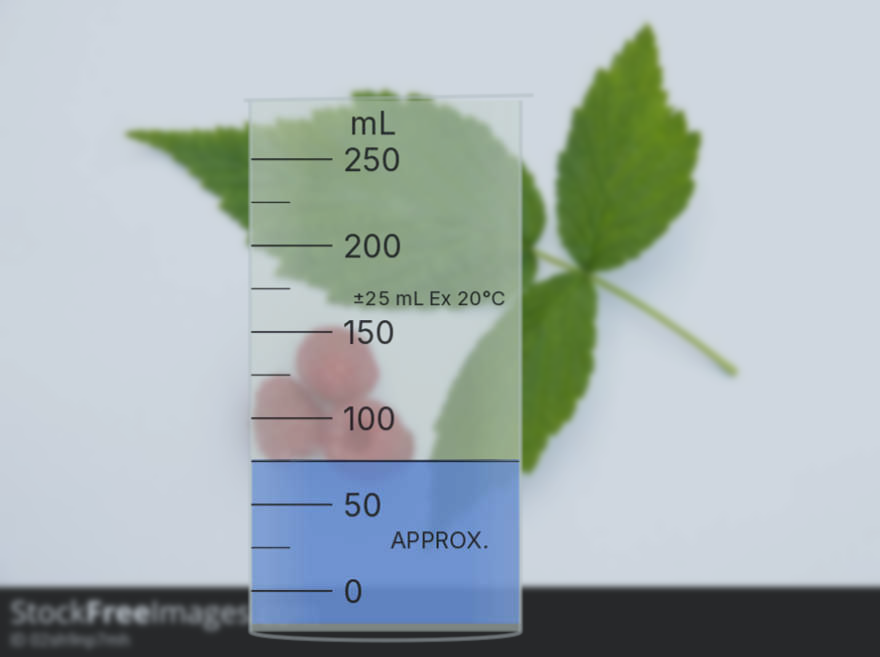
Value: 75mL
